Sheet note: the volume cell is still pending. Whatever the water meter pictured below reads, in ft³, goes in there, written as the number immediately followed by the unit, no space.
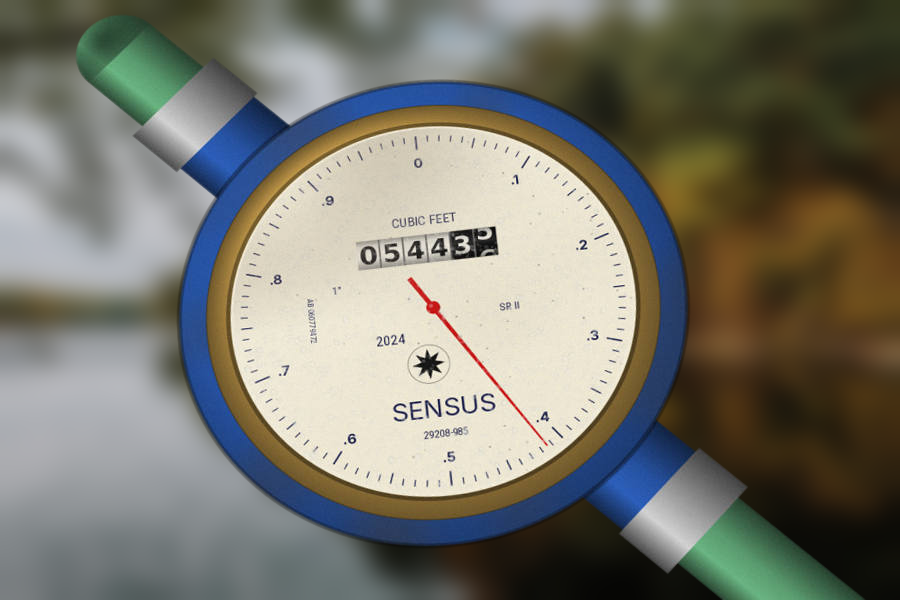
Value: 54435.41ft³
